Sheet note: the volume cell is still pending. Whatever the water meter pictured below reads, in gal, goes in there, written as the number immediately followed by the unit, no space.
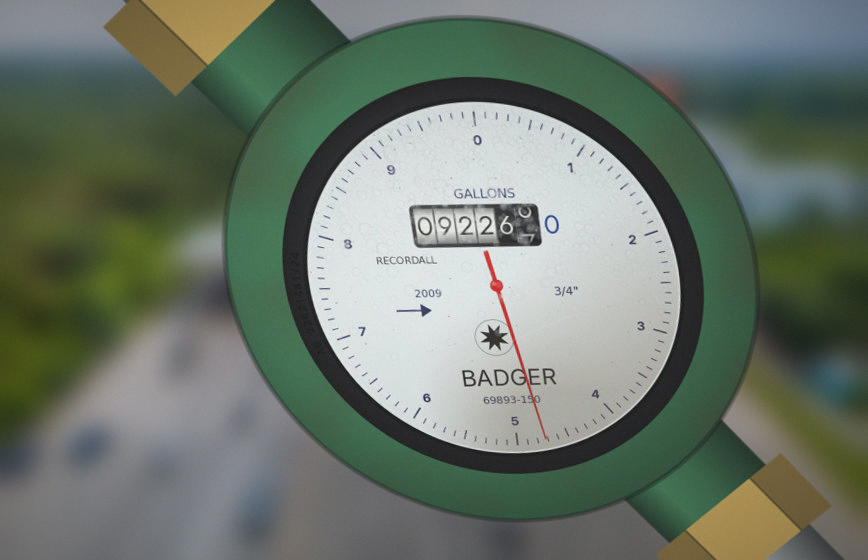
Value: 922664.7gal
